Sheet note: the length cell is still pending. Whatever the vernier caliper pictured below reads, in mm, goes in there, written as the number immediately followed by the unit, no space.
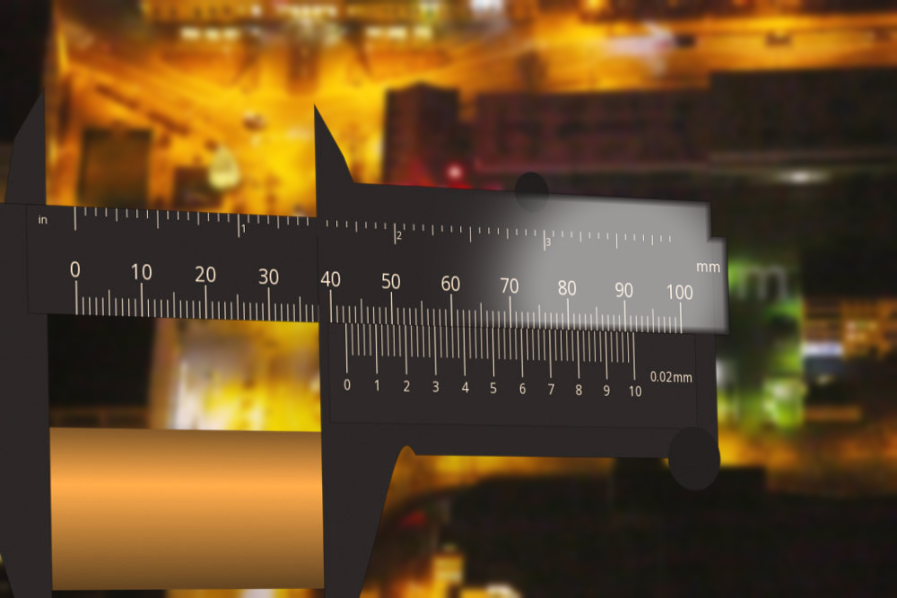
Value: 42.4mm
